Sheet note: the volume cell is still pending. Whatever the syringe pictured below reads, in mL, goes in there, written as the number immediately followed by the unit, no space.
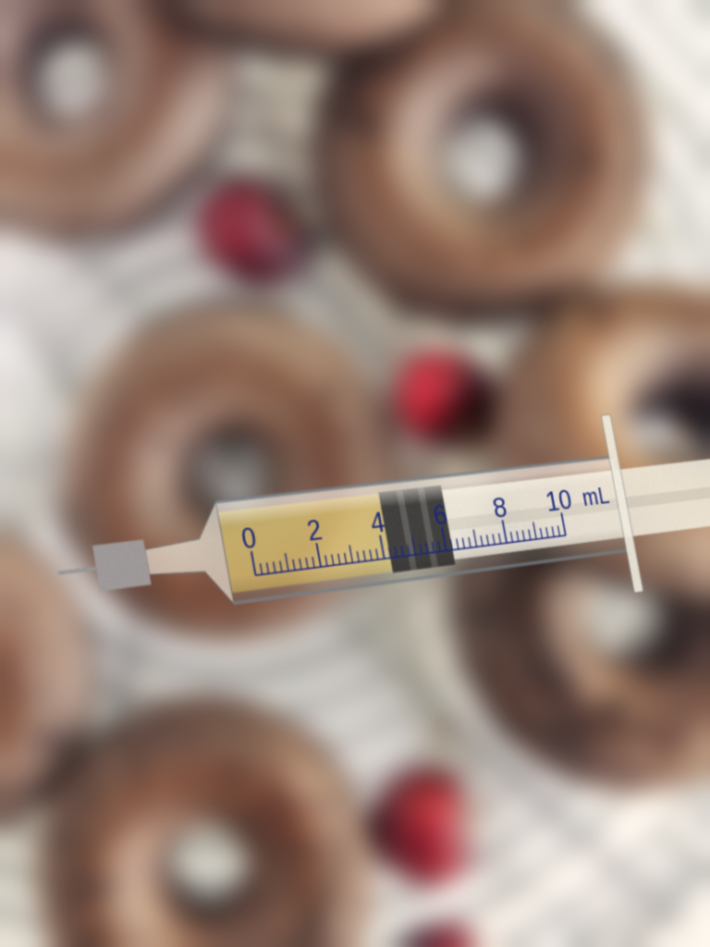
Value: 4.2mL
